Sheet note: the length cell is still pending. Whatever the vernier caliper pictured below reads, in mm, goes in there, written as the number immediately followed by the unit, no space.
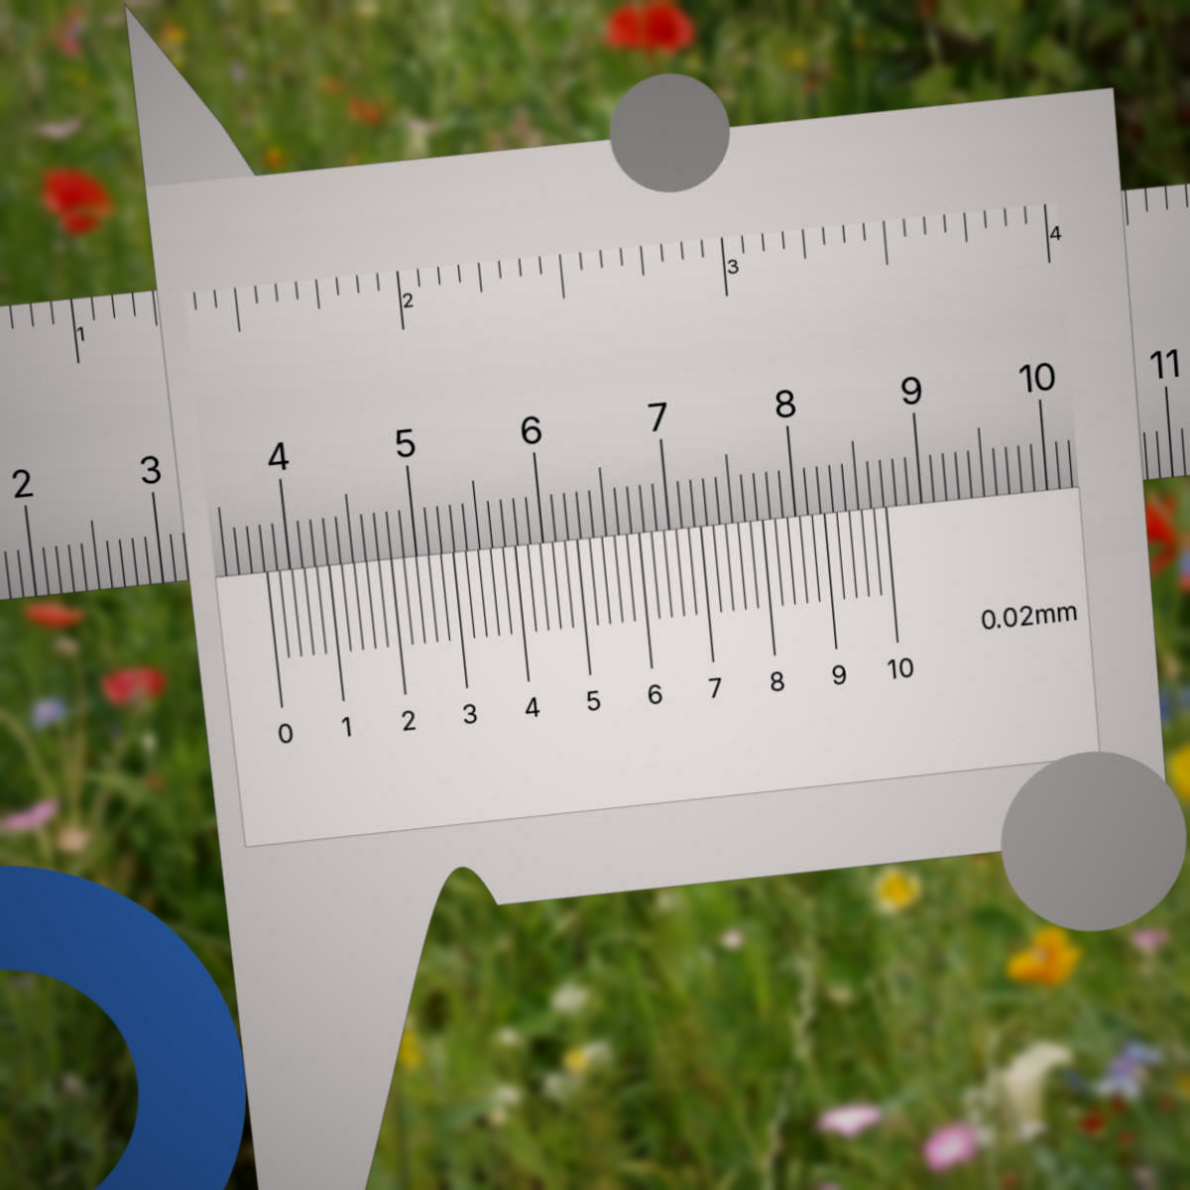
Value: 38.2mm
